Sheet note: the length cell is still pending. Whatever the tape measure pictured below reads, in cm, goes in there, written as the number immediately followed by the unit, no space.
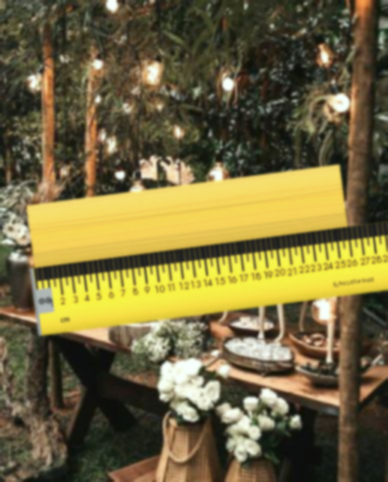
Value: 26cm
